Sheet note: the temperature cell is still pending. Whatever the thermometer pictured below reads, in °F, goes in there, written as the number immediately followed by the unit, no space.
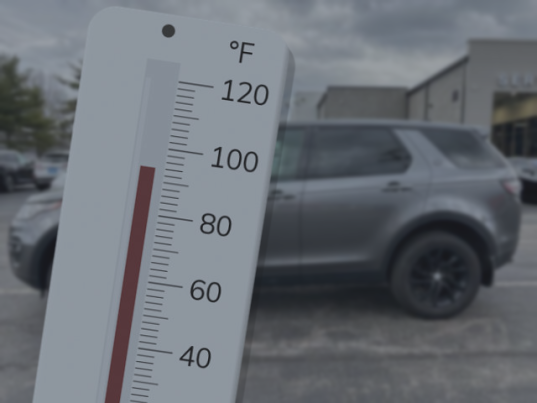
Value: 94°F
